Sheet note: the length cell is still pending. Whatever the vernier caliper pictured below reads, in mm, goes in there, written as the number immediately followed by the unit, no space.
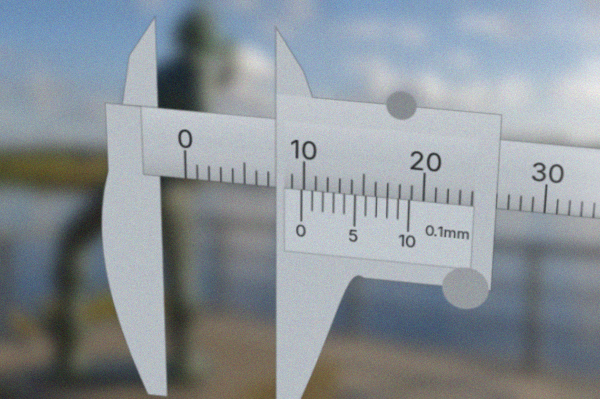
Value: 9.8mm
